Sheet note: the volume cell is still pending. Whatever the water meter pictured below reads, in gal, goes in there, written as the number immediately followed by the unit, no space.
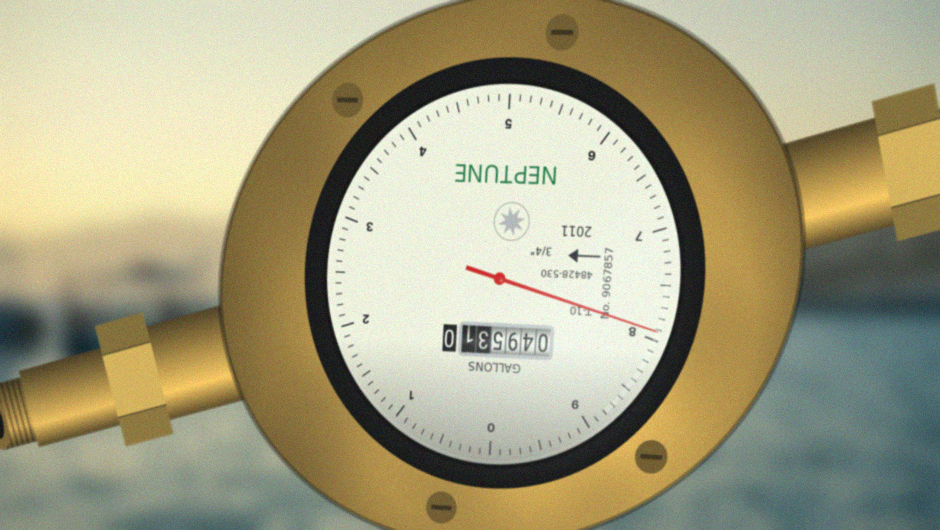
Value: 495307.9gal
